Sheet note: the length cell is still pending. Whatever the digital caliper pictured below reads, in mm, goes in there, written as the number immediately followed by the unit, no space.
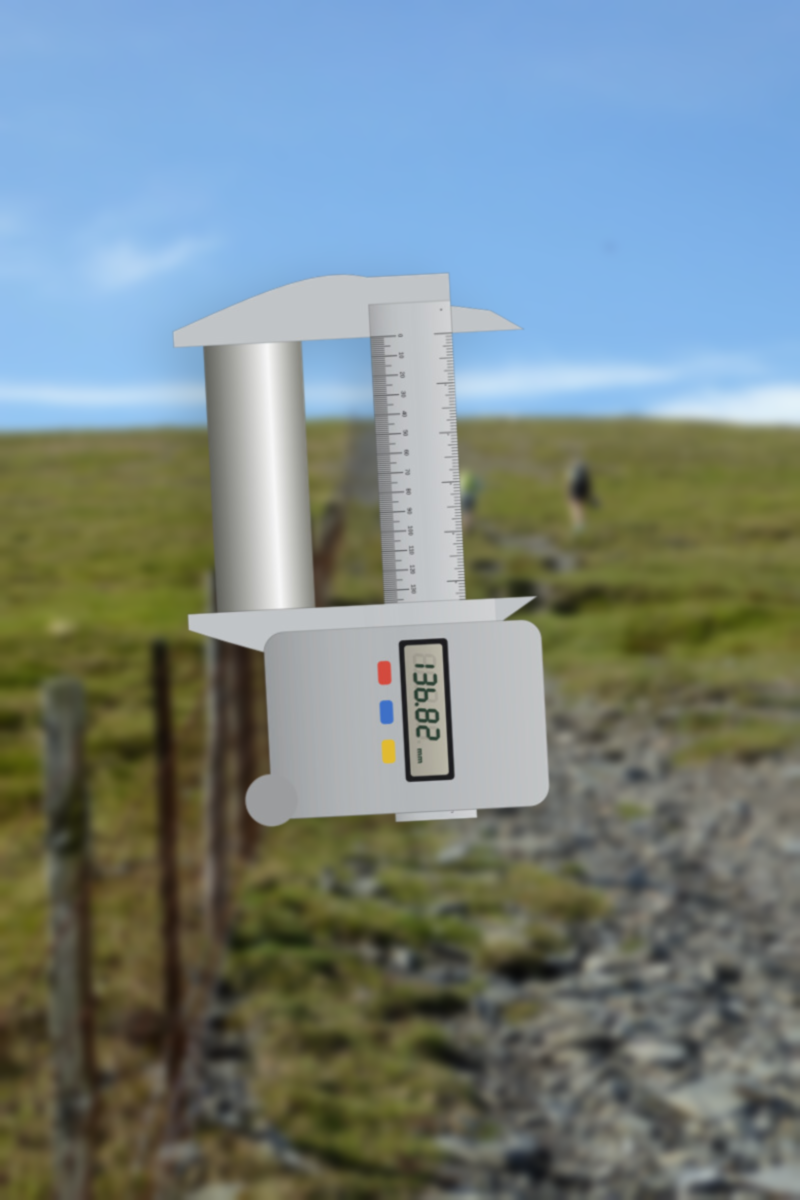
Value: 136.82mm
